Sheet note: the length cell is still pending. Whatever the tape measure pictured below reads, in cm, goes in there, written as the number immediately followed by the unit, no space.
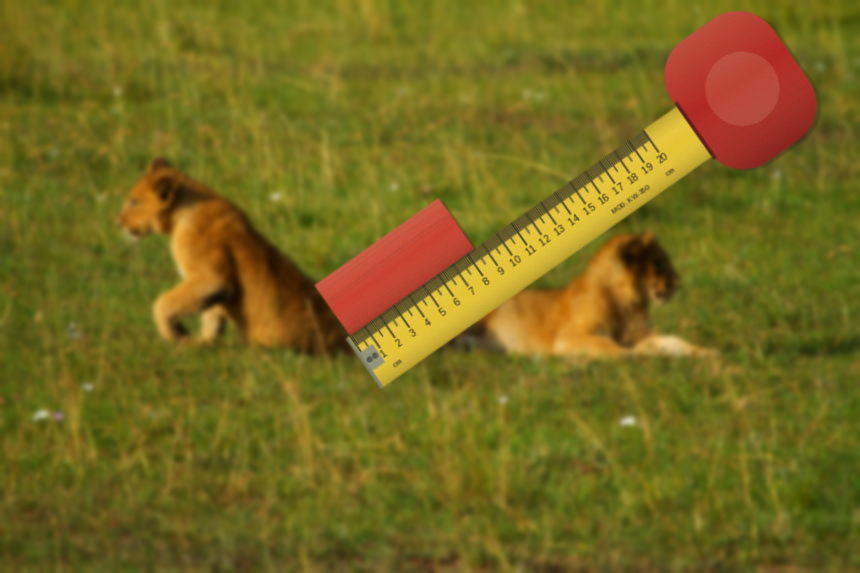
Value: 8.5cm
